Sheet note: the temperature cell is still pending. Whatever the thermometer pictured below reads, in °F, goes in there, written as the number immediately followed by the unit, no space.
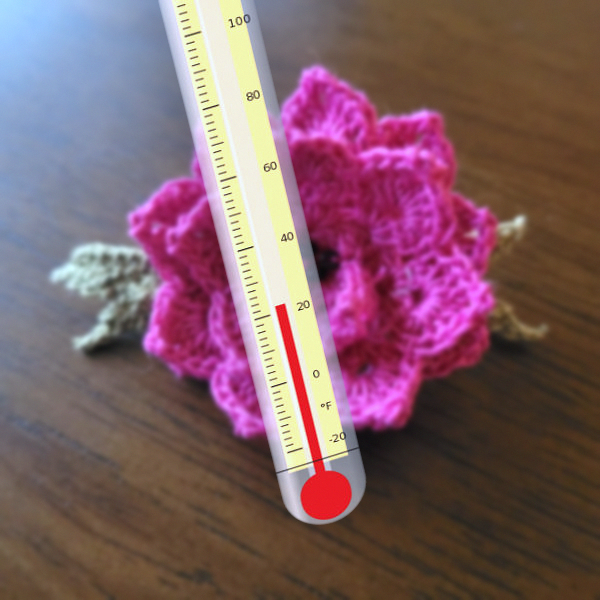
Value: 22°F
